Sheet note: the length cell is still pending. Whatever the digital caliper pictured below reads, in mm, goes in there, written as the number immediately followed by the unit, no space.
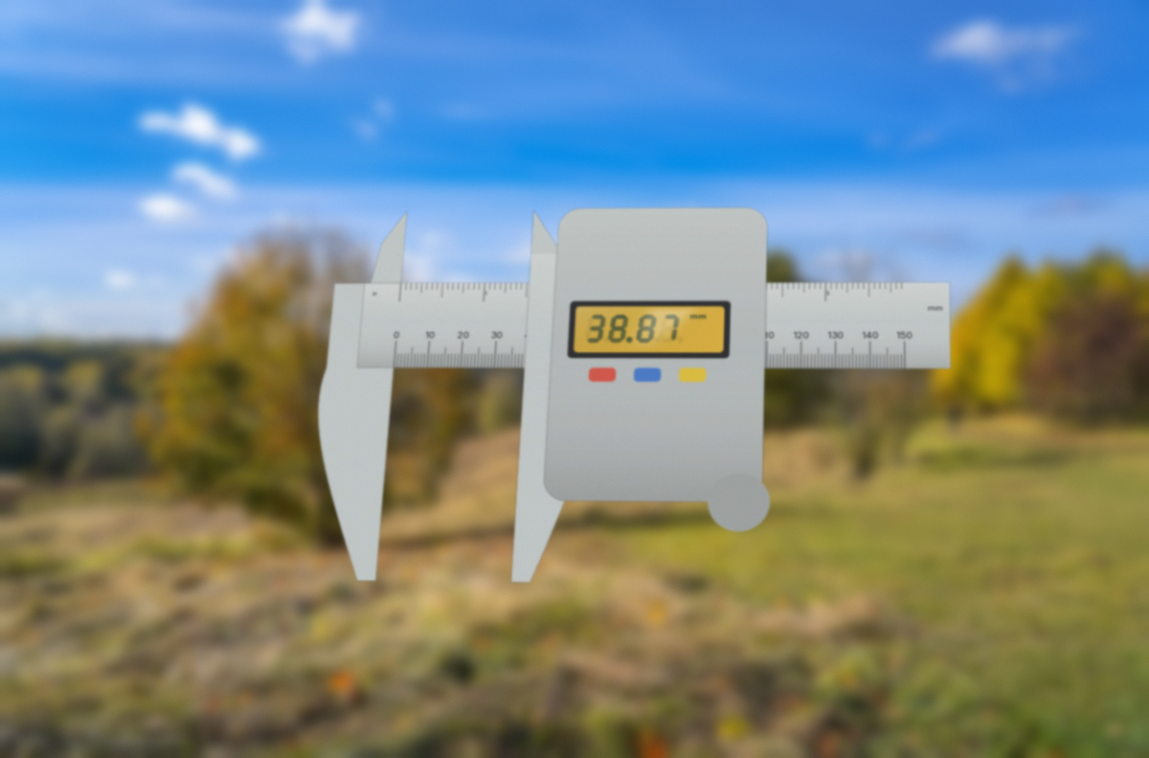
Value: 38.87mm
